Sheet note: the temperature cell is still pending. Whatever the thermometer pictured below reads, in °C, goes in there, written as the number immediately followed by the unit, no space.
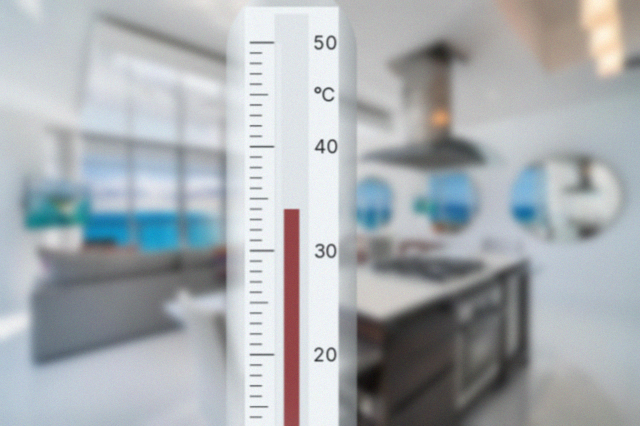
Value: 34°C
